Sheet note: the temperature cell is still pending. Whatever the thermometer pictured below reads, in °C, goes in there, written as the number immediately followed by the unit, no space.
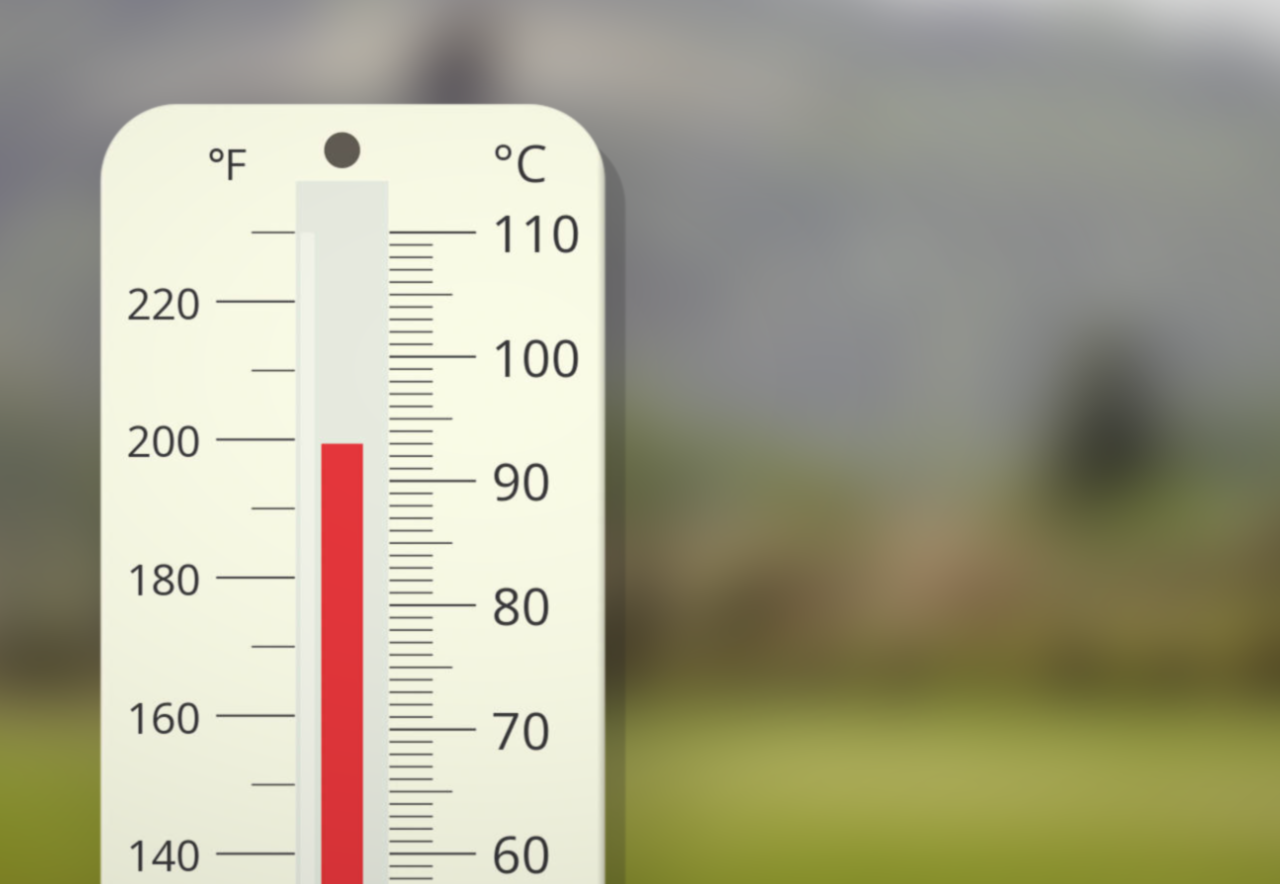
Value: 93°C
